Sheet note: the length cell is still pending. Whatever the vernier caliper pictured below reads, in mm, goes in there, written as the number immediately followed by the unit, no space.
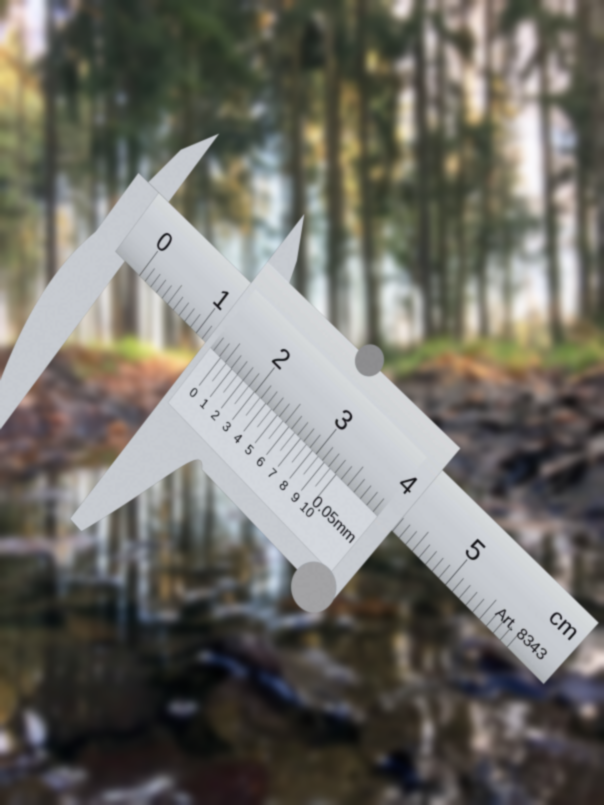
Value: 14.2mm
